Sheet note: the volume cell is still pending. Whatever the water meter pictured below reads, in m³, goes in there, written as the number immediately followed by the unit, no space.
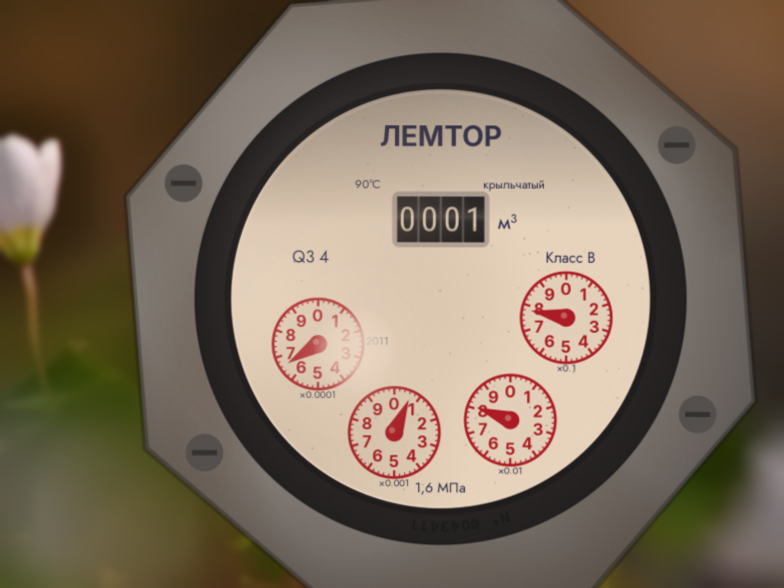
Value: 1.7806m³
